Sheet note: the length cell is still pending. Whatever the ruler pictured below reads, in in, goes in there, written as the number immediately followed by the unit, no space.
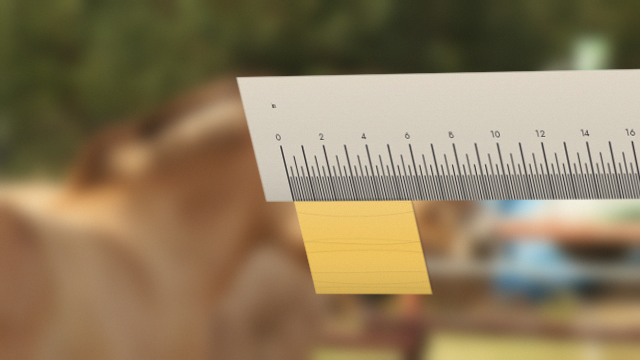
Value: 5.5in
